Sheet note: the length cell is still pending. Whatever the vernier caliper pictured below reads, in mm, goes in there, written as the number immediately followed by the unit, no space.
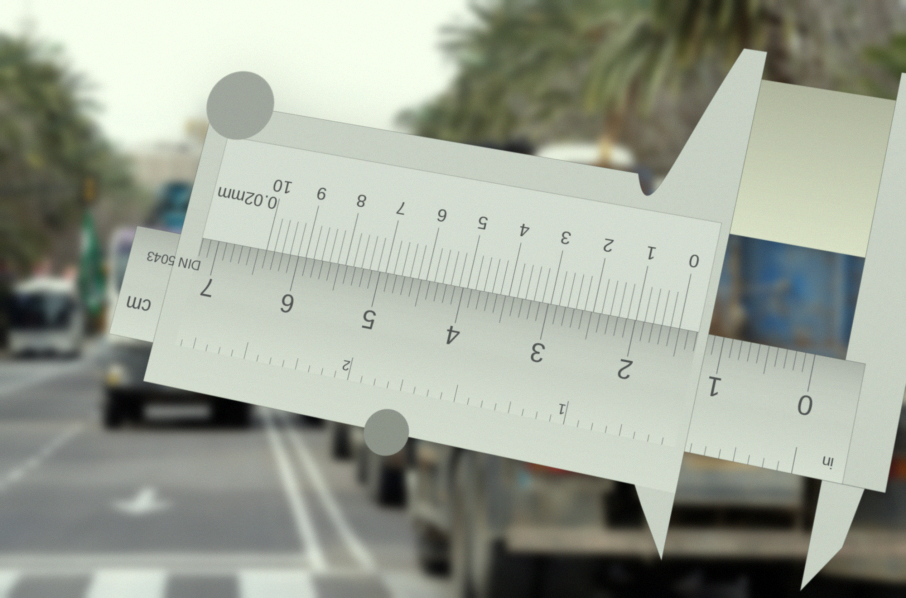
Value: 15.0mm
